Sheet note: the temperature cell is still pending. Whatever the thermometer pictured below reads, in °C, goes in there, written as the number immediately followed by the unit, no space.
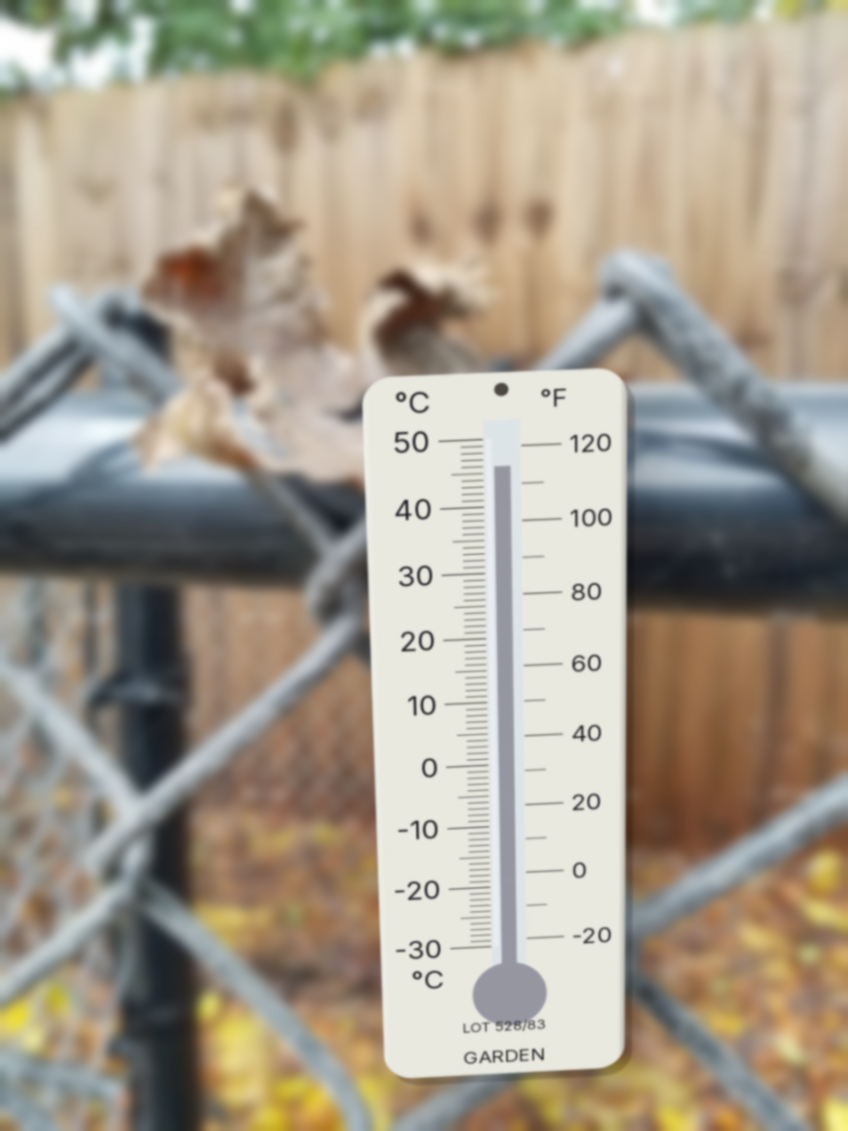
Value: 46°C
